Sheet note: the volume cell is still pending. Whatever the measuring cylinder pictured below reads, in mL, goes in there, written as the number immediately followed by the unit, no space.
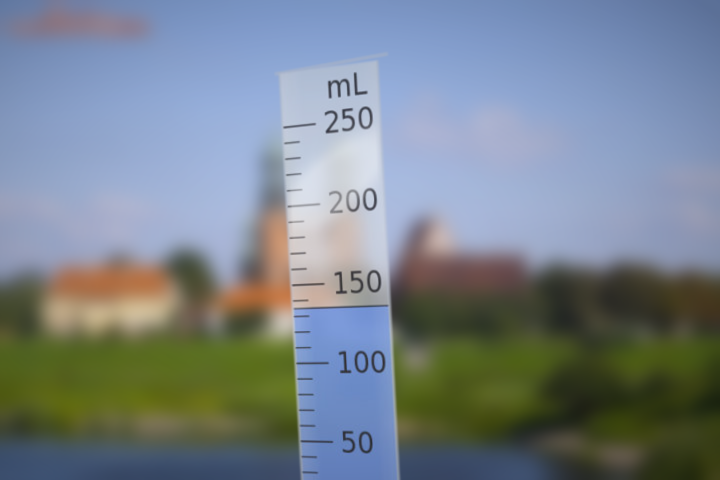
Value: 135mL
